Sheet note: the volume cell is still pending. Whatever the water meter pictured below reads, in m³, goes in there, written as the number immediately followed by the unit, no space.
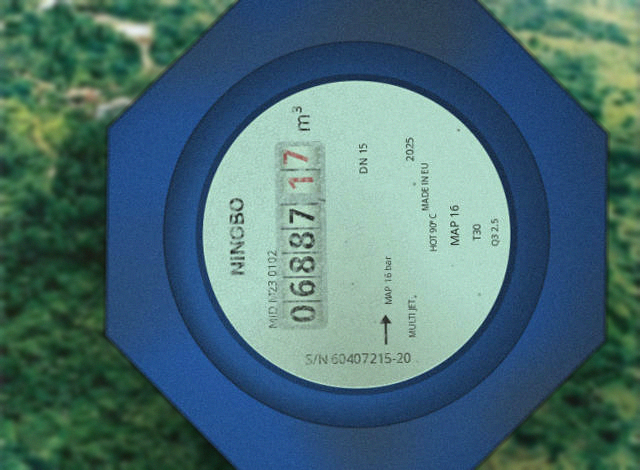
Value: 6887.17m³
